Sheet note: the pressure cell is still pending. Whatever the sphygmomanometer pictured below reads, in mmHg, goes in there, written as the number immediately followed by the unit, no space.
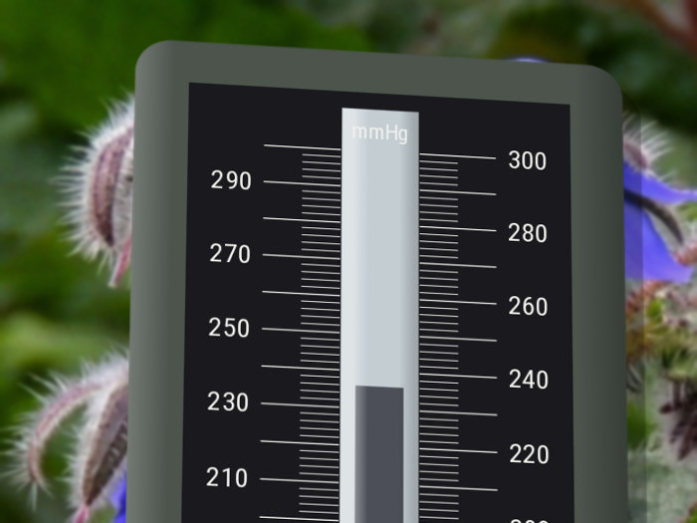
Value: 236mmHg
